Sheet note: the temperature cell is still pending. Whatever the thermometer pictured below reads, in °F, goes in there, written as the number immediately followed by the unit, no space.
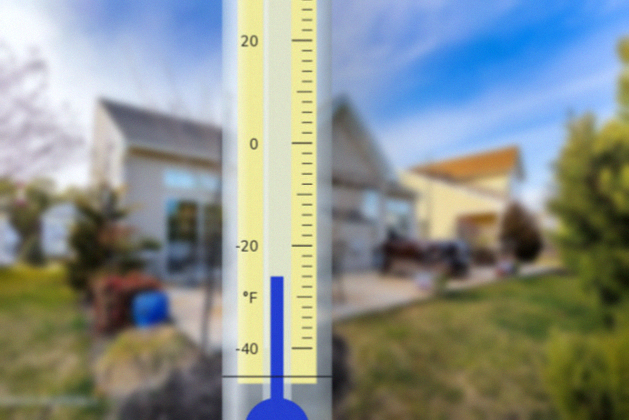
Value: -26°F
